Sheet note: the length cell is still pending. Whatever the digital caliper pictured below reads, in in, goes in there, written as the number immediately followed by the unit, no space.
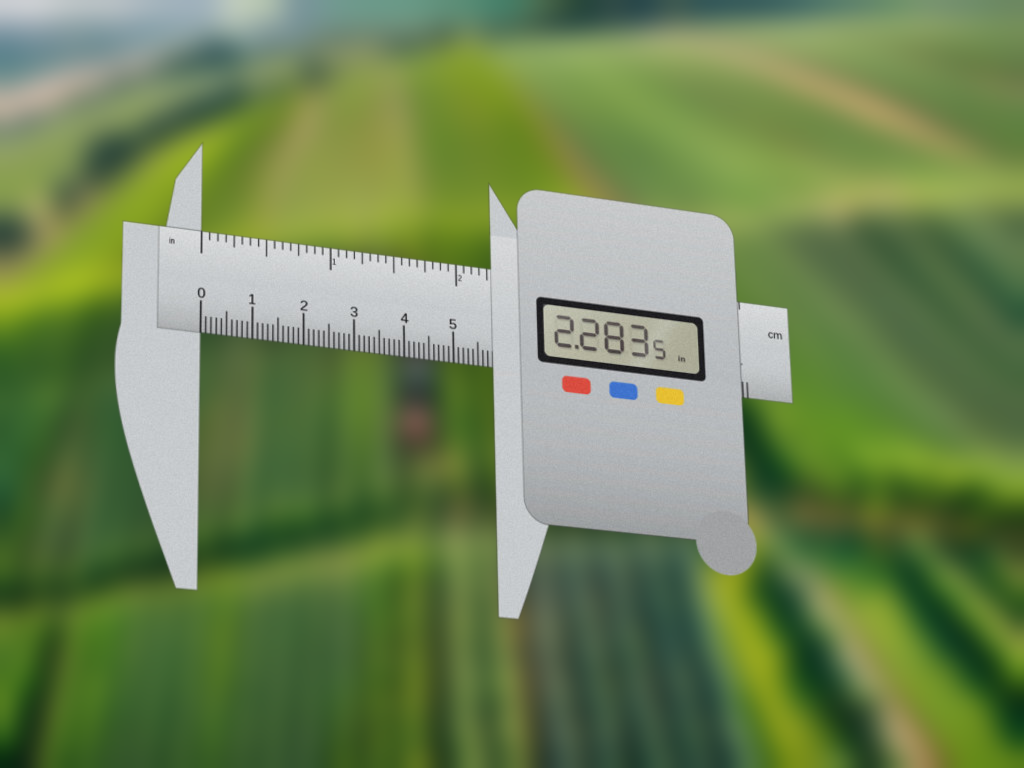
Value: 2.2835in
